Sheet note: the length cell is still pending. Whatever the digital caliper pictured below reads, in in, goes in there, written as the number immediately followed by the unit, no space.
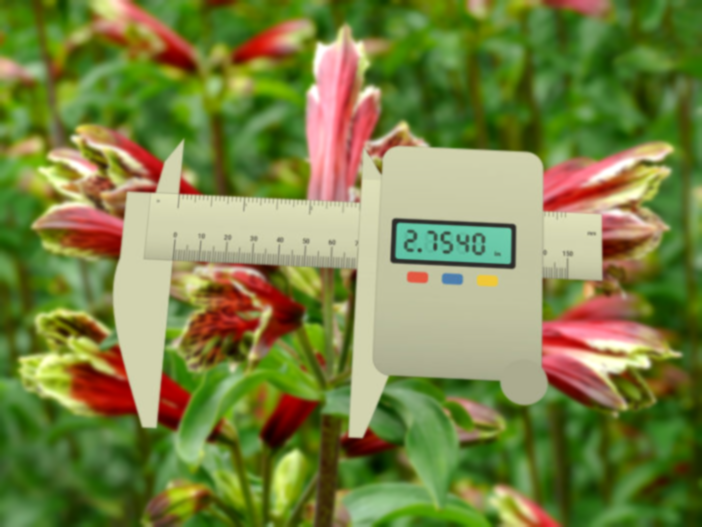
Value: 2.7540in
